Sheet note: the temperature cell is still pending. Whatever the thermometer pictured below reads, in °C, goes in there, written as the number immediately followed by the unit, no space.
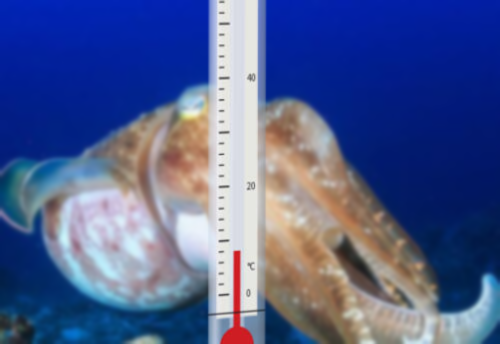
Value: 8°C
